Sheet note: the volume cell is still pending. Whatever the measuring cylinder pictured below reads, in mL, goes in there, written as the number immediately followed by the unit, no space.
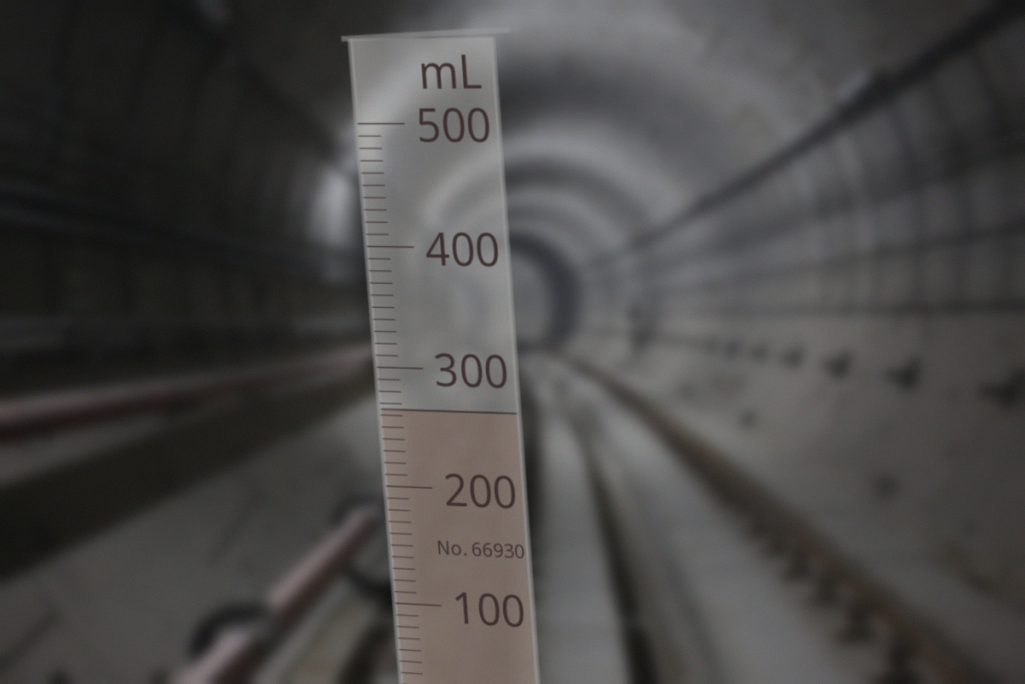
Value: 265mL
